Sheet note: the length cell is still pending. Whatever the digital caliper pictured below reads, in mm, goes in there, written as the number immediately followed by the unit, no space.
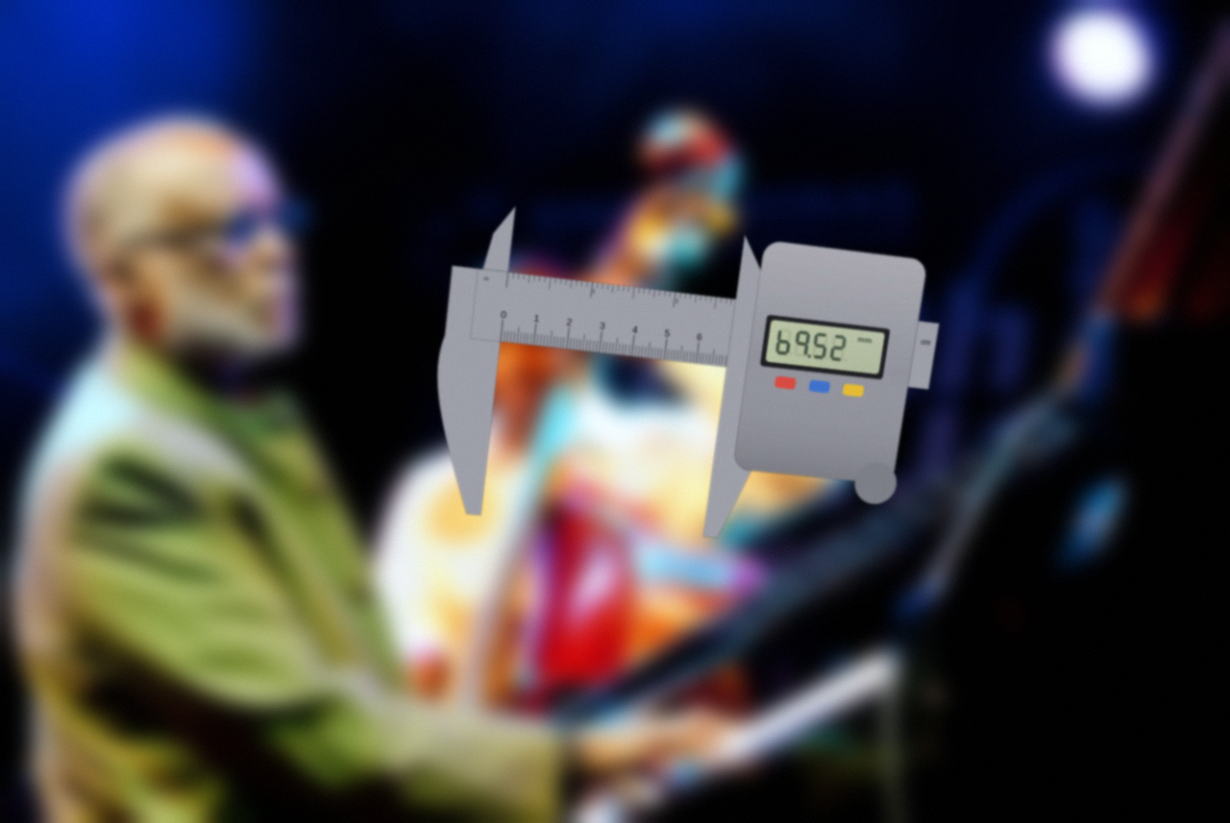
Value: 69.52mm
